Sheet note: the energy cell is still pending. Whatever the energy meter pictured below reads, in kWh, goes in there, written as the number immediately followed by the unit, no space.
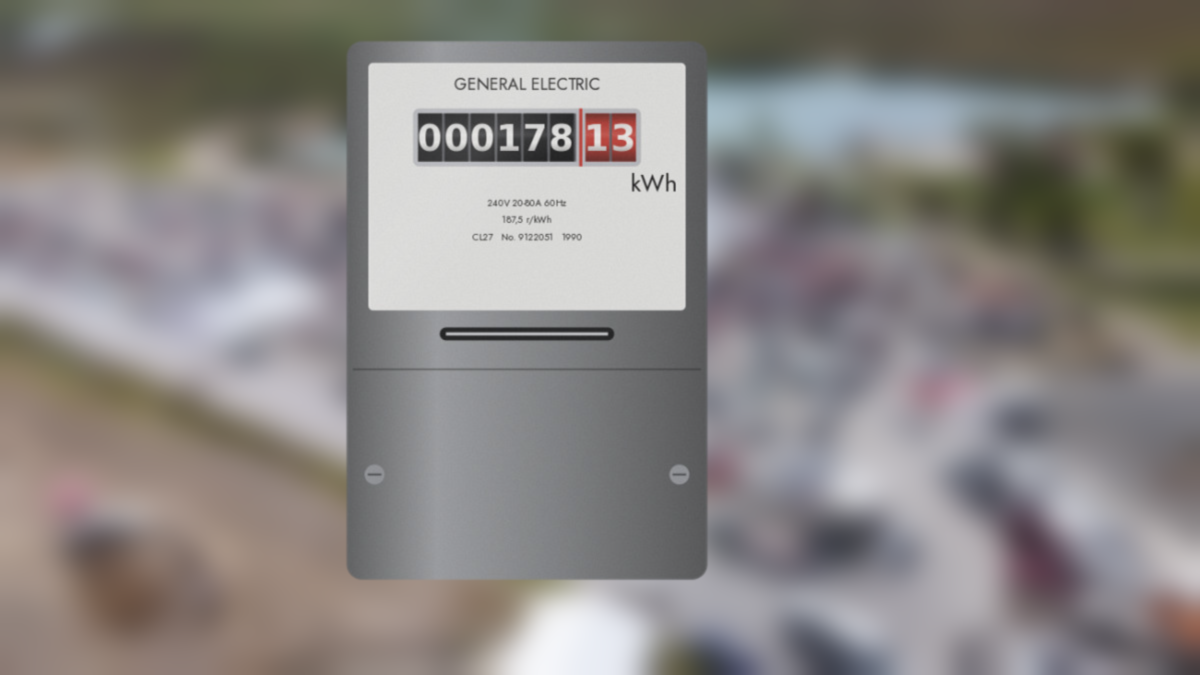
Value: 178.13kWh
